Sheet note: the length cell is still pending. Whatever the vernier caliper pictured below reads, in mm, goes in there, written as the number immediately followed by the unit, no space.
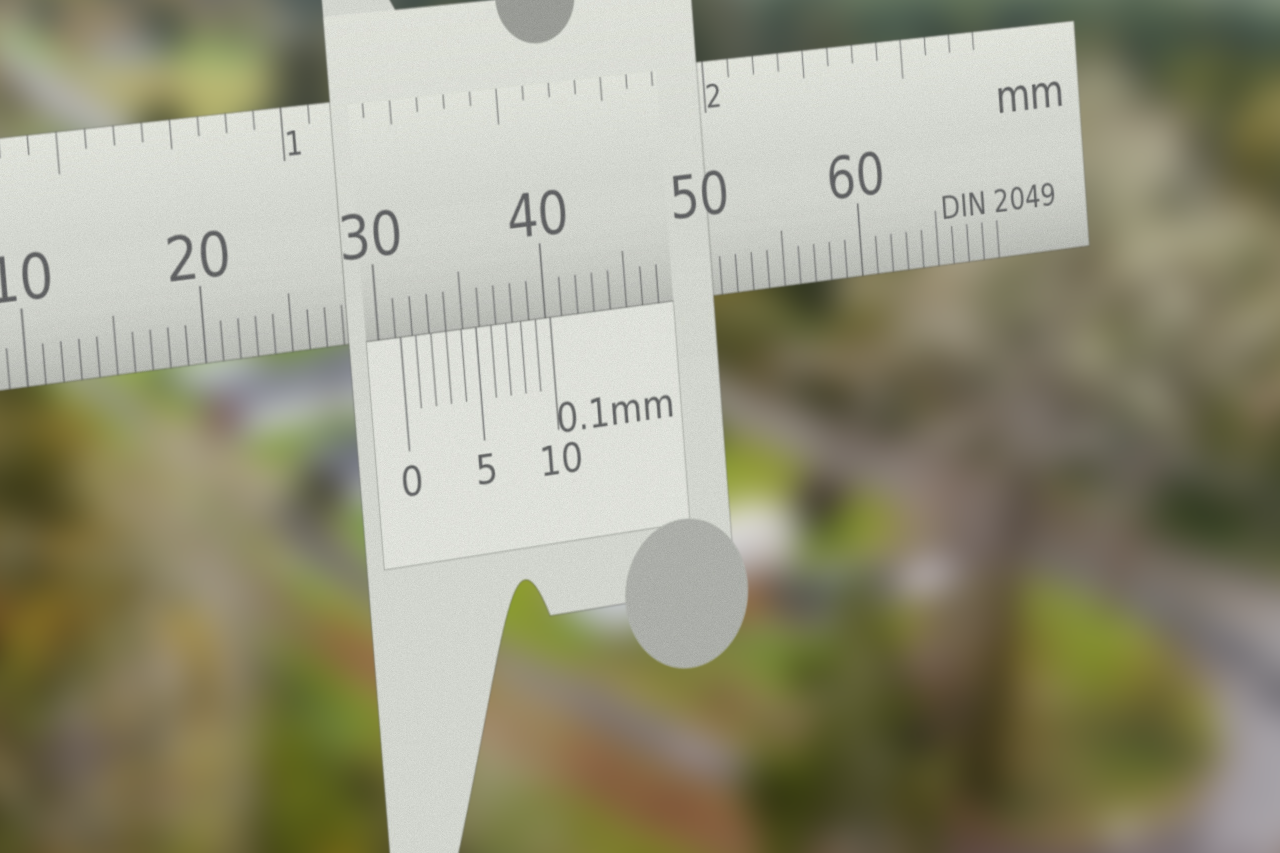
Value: 31.3mm
